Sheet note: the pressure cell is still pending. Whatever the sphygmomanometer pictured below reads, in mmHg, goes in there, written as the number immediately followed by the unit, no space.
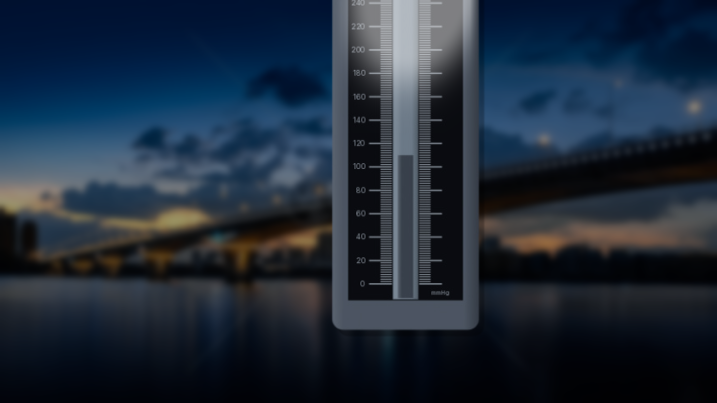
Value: 110mmHg
